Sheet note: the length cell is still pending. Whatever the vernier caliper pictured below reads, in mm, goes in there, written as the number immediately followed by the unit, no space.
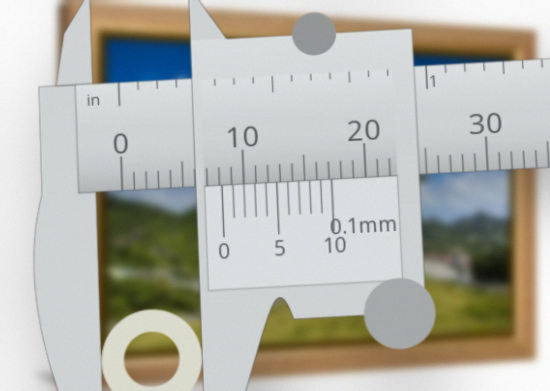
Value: 8.2mm
